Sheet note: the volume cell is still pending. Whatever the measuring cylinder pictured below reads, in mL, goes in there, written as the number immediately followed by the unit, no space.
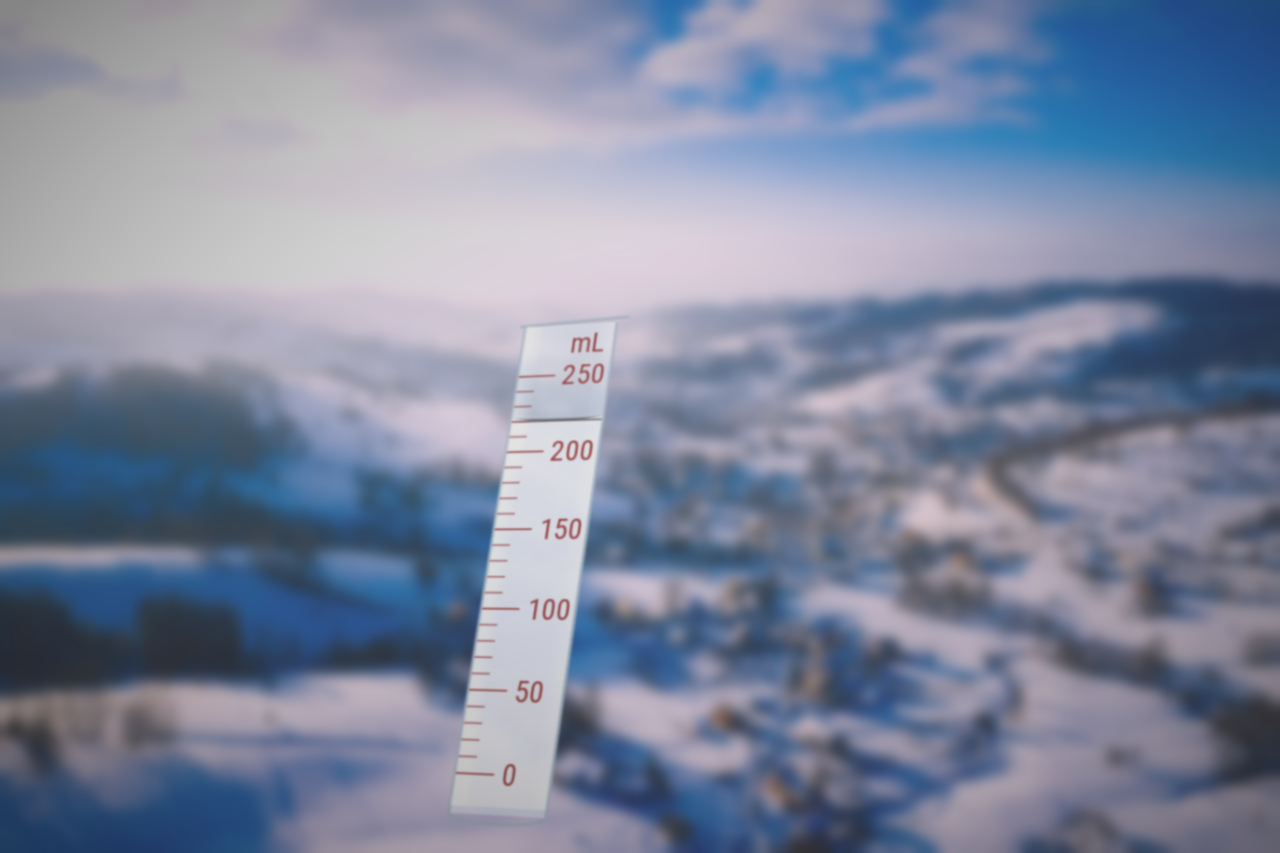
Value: 220mL
